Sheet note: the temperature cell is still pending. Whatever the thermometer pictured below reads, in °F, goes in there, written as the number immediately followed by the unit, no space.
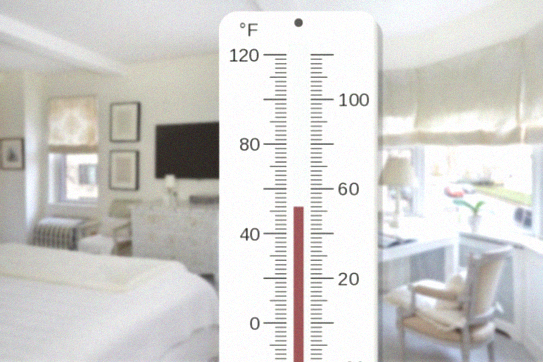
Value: 52°F
